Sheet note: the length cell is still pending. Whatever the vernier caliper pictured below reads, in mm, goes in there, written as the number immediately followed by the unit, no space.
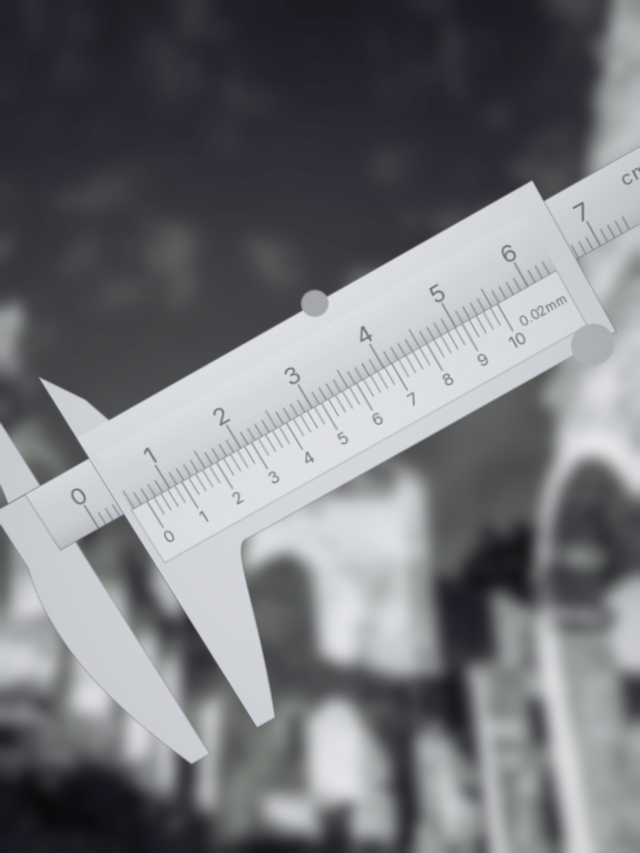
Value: 6.8mm
